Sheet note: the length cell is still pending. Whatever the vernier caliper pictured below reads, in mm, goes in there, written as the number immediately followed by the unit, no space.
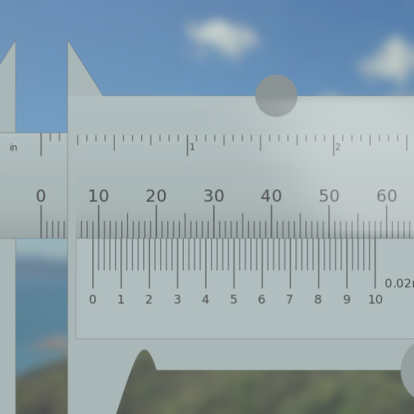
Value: 9.0mm
